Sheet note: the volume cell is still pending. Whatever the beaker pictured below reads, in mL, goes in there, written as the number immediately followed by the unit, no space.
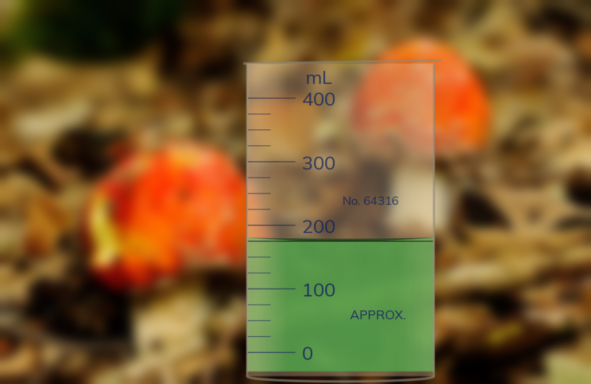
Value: 175mL
